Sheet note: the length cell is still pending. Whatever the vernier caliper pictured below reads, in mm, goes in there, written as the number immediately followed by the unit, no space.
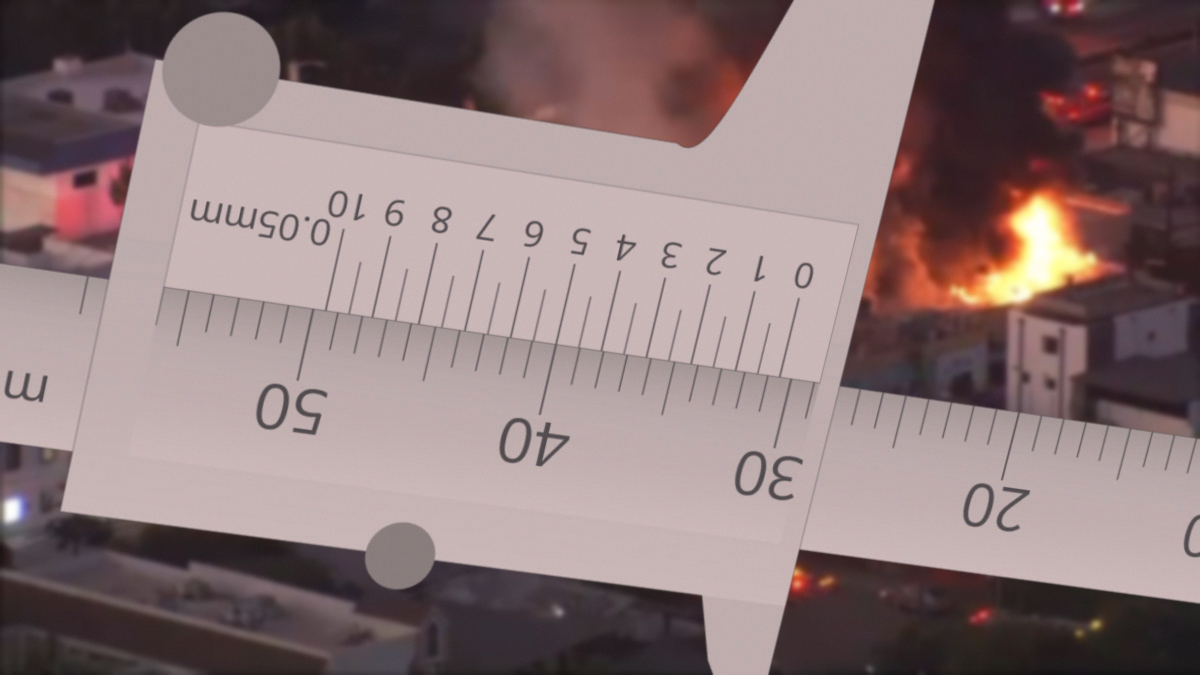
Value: 30.5mm
